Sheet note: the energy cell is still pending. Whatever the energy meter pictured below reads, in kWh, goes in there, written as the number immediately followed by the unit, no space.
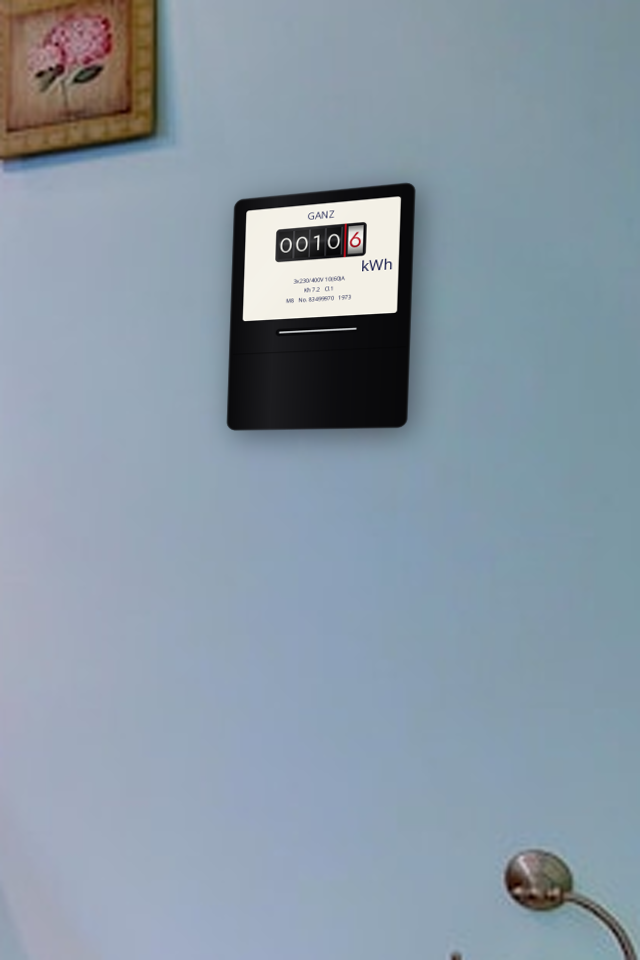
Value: 10.6kWh
